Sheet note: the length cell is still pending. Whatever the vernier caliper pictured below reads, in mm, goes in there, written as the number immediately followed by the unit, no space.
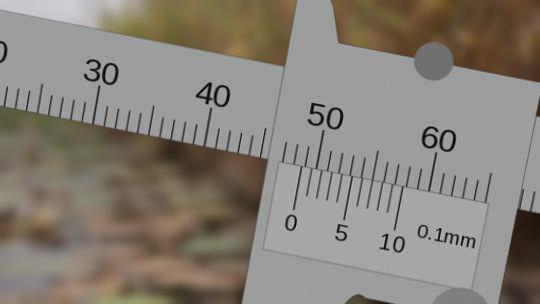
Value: 48.7mm
